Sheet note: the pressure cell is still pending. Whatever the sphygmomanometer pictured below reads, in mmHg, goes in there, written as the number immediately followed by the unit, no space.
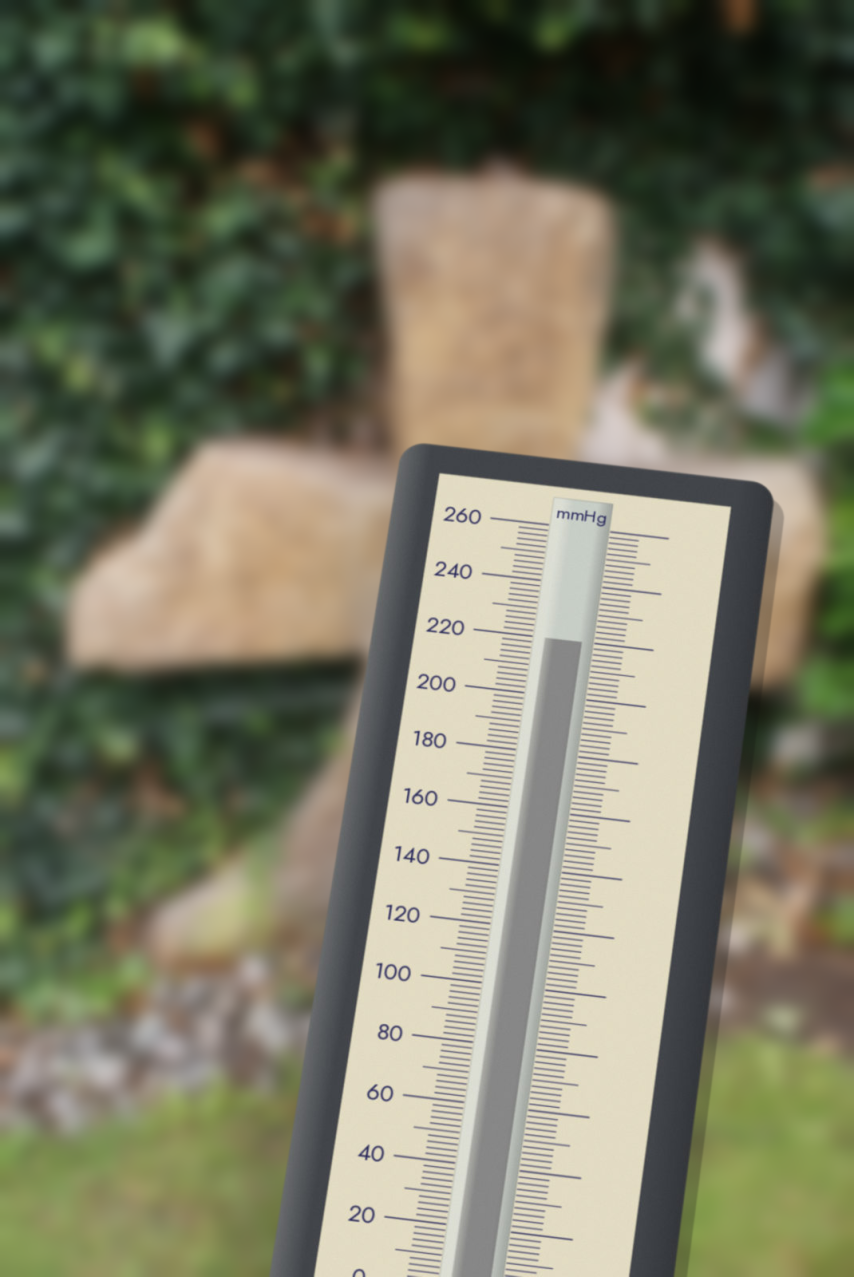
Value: 220mmHg
